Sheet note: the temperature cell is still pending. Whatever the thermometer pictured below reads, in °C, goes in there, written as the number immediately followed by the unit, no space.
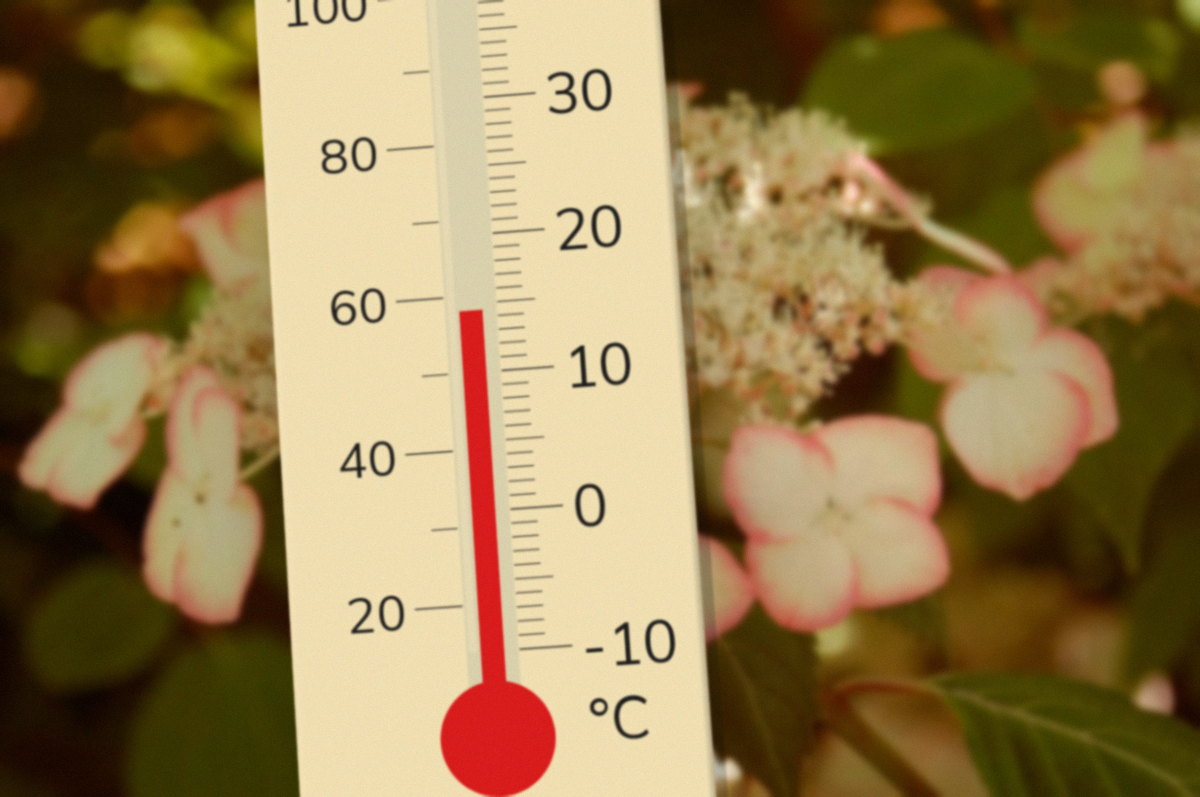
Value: 14.5°C
